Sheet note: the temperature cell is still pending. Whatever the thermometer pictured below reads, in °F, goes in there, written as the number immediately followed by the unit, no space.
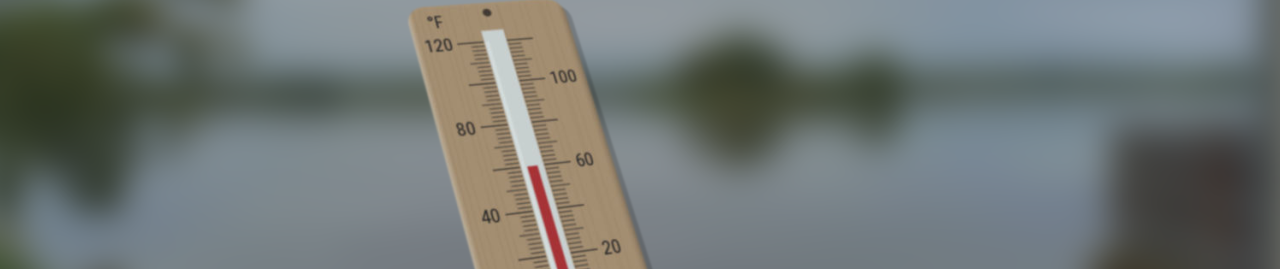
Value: 60°F
